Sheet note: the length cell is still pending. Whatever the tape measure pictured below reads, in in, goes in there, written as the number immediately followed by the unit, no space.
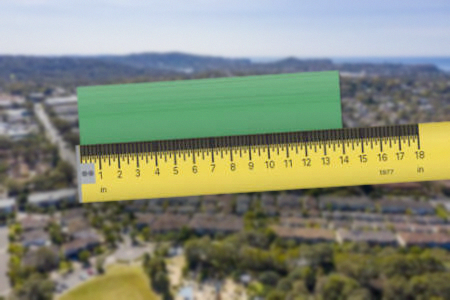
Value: 14in
